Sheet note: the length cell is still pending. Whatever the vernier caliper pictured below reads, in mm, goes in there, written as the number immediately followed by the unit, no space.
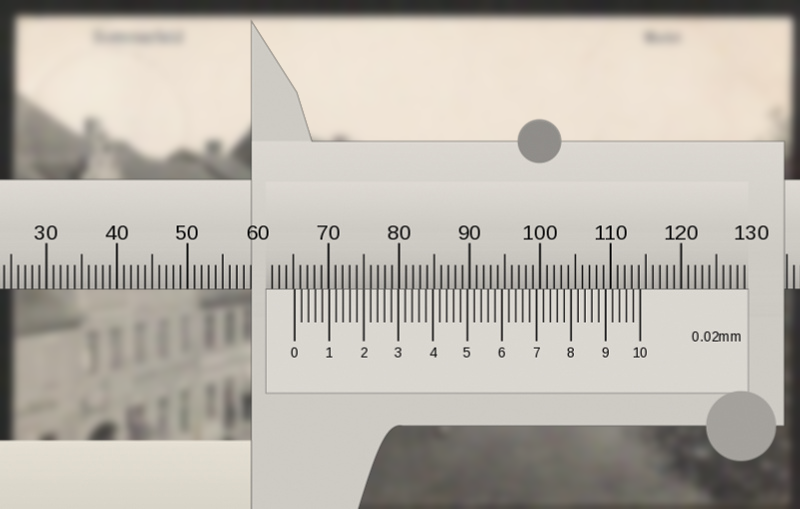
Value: 65.2mm
